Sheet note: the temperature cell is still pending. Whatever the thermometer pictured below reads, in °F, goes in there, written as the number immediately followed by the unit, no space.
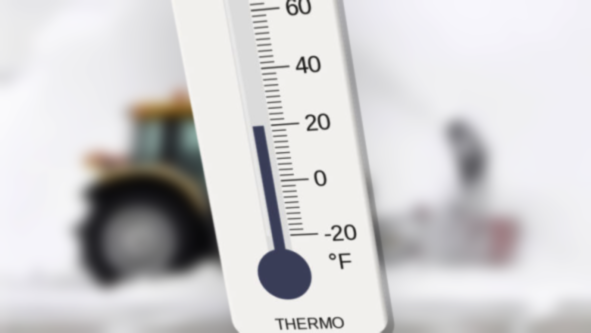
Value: 20°F
